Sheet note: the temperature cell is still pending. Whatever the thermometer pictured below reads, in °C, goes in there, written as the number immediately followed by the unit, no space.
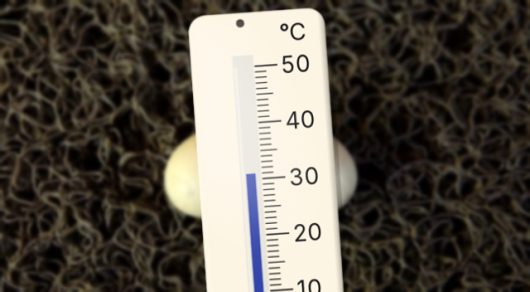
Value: 31°C
